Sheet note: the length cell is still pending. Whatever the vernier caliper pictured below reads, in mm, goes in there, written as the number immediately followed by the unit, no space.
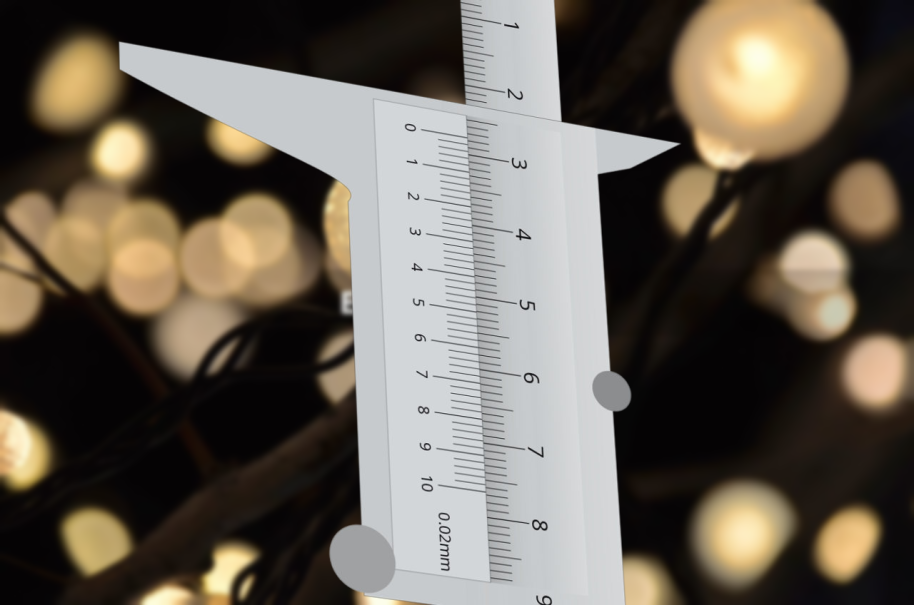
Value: 27.6mm
